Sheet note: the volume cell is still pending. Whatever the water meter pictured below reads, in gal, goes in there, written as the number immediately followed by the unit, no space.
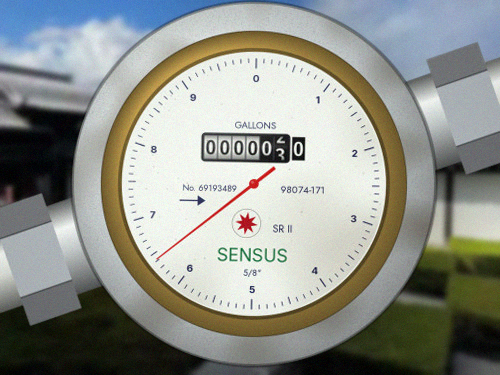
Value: 26.4gal
